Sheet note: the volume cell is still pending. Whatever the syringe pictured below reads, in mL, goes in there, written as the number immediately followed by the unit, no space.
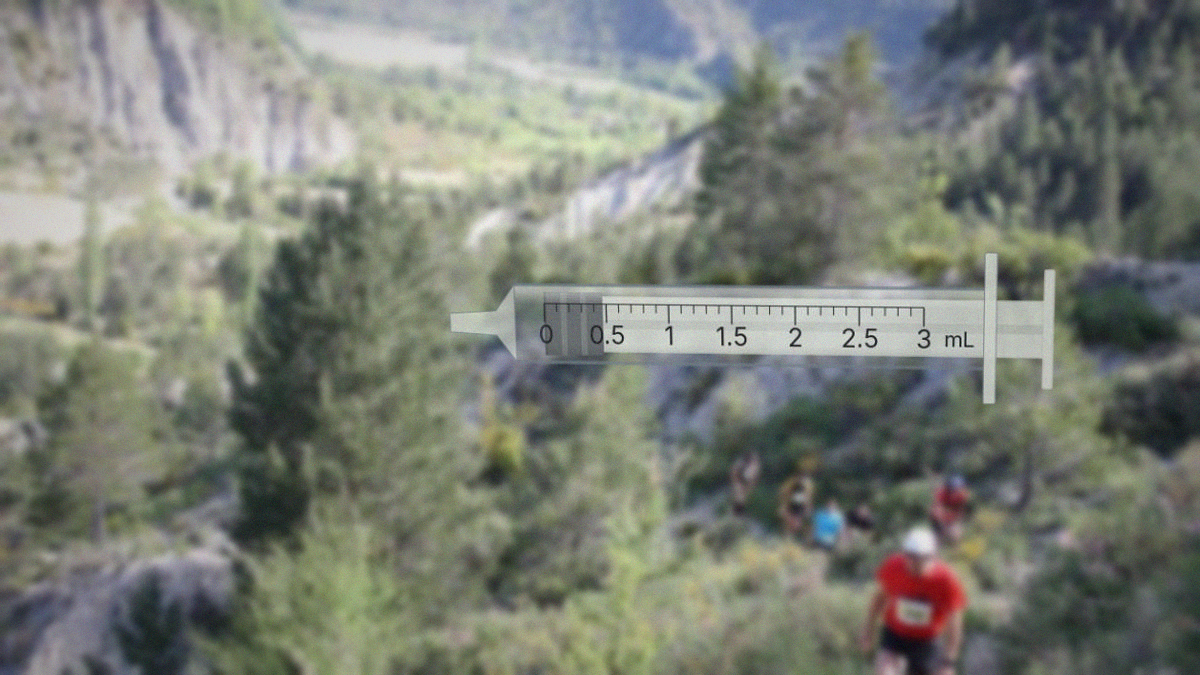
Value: 0mL
